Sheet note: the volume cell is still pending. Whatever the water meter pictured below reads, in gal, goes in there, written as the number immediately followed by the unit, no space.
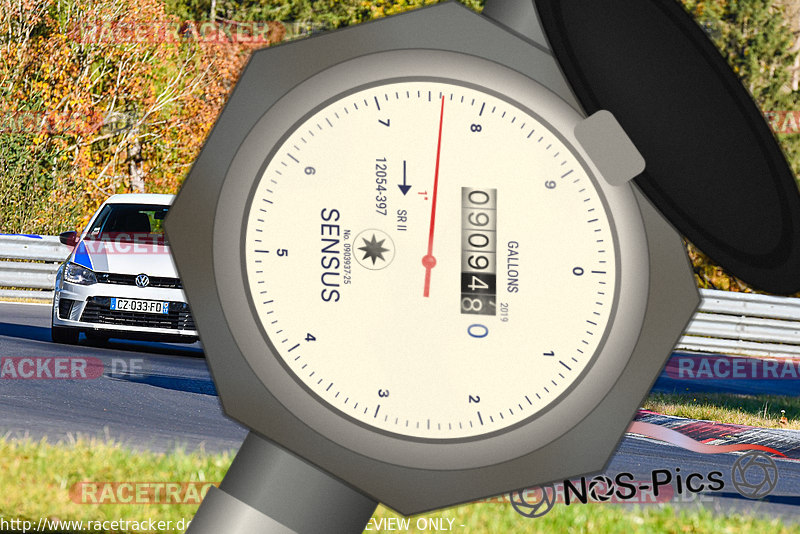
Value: 909477.6gal
